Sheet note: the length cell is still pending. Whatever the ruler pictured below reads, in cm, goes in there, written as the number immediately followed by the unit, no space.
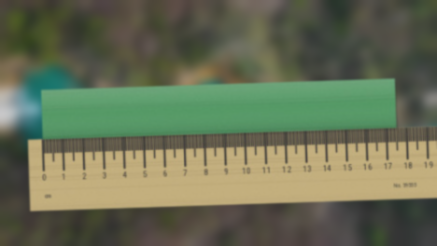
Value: 17.5cm
